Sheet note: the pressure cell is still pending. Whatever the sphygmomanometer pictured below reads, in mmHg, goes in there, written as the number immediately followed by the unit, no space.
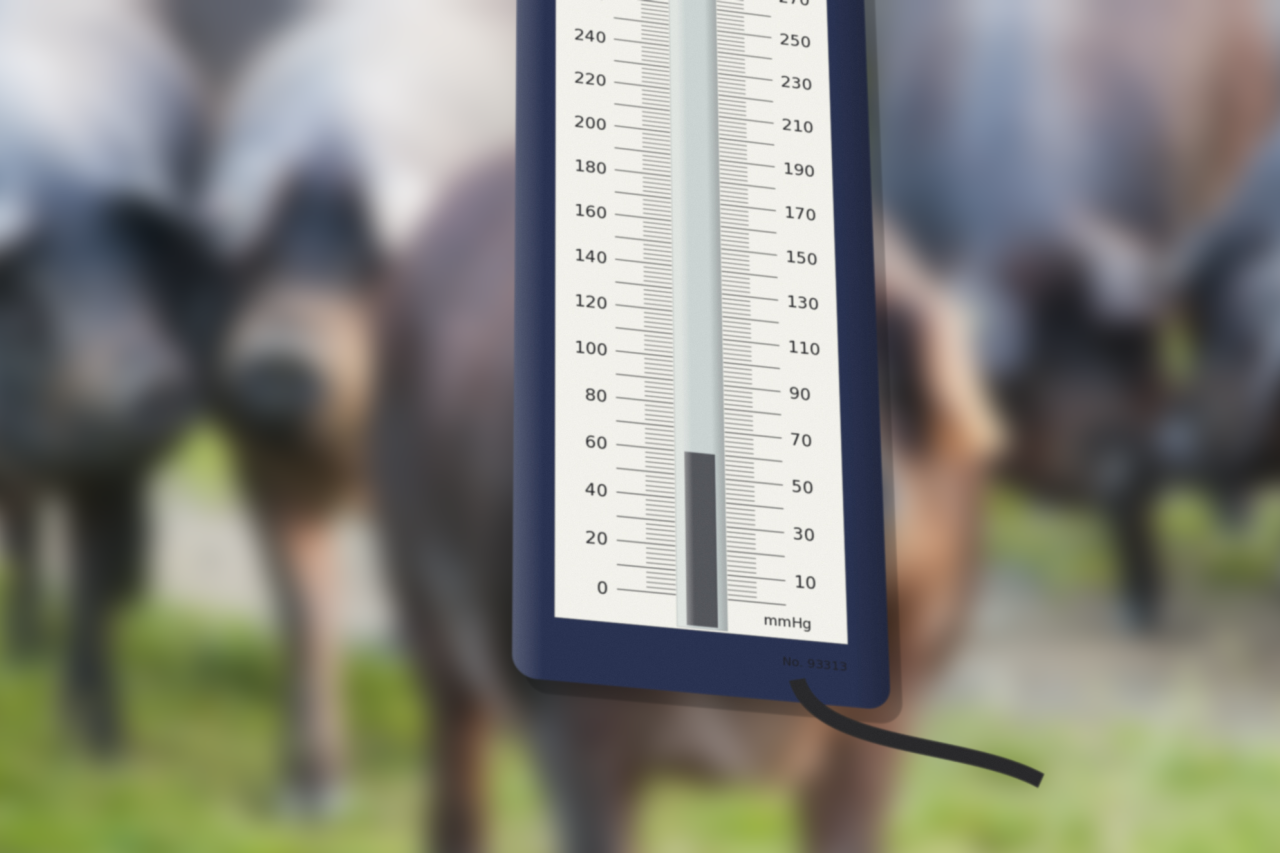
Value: 60mmHg
